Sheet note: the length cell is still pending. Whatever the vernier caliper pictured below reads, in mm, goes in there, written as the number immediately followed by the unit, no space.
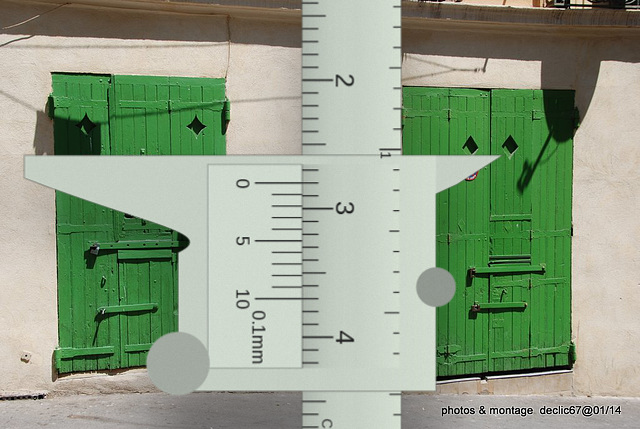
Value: 28.0mm
